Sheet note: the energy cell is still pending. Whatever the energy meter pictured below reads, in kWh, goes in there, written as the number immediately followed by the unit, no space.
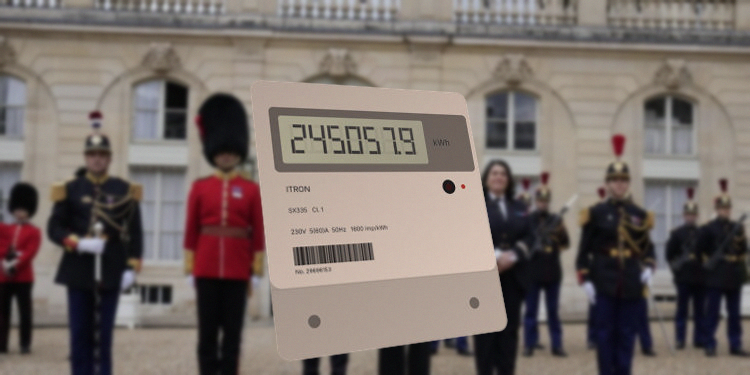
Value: 245057.9kWh
